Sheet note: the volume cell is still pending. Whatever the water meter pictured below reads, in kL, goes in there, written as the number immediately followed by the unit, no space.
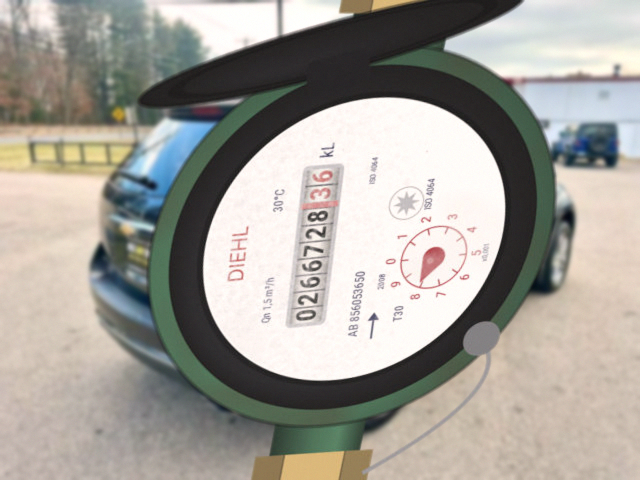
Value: 266728.368kL
